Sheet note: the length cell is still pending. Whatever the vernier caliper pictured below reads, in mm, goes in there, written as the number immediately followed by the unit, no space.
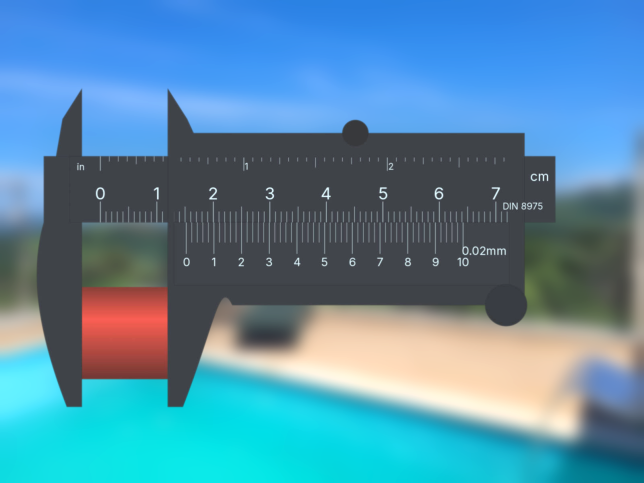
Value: 15.2mm
